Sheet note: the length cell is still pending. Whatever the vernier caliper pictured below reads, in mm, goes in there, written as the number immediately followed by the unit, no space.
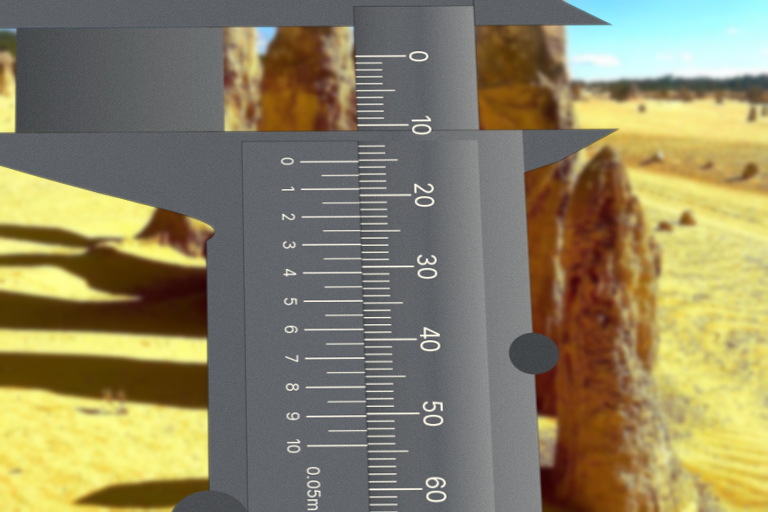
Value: 15.2mm
